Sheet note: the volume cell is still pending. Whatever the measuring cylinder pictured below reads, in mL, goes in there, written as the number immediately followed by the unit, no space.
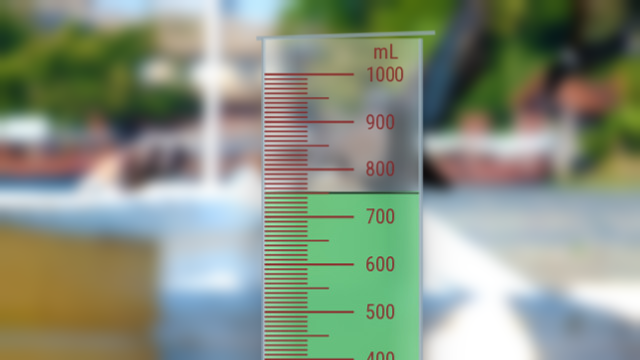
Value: 750mL
